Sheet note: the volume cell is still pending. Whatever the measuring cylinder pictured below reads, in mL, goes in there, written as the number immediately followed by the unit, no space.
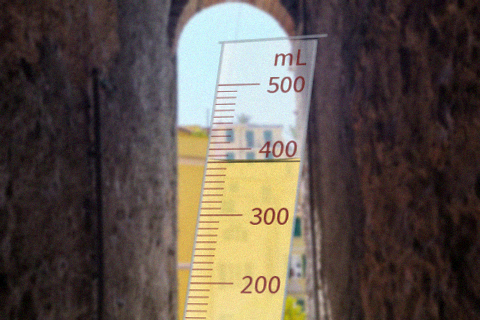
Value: 380mL
